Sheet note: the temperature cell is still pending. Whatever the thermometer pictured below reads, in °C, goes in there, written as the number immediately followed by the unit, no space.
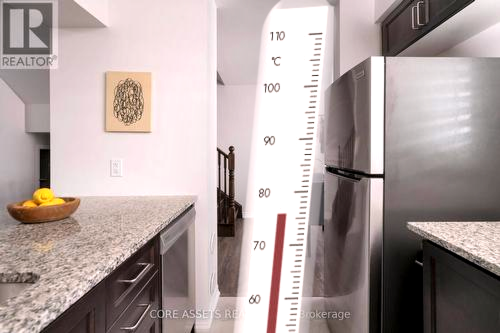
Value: 76°C
